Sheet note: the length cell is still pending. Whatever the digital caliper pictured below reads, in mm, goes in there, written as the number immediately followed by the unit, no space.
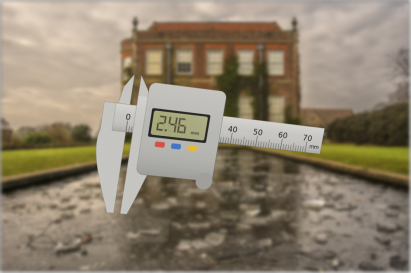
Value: 2.46mm
